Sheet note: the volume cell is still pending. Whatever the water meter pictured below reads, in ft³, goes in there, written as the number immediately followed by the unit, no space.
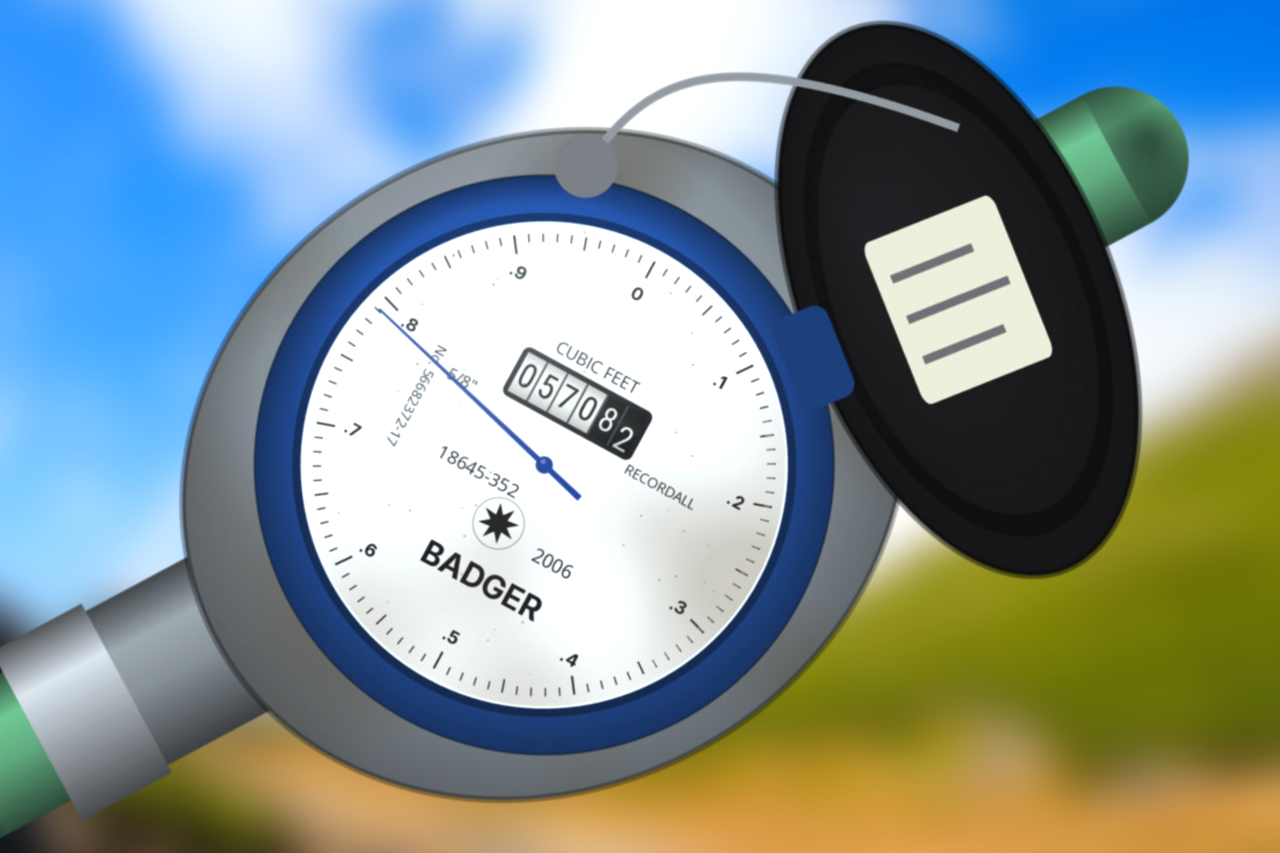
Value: 57081.79ft³
